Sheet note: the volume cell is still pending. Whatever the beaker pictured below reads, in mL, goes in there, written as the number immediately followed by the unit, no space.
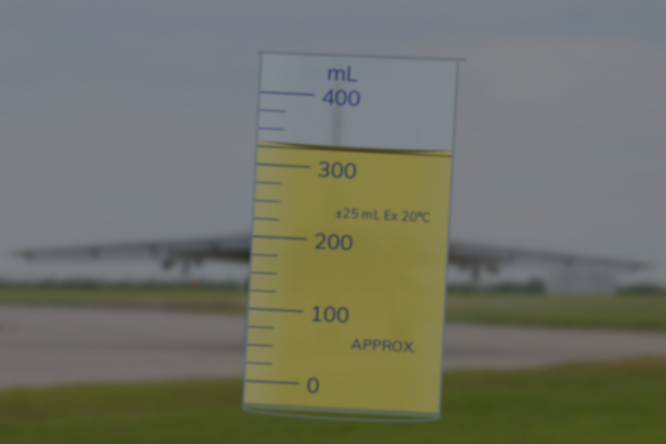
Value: 325mL
